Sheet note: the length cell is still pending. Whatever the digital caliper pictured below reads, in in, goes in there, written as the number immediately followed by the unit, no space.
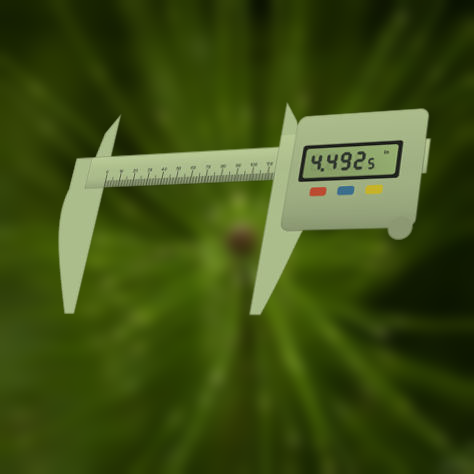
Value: 4.4925in
